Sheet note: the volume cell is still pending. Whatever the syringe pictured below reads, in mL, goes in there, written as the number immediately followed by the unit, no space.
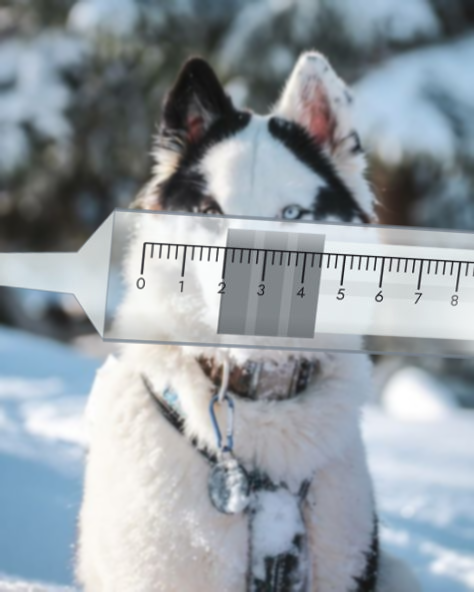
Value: 2mL
